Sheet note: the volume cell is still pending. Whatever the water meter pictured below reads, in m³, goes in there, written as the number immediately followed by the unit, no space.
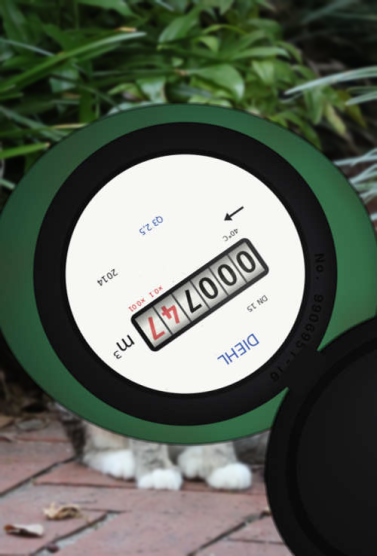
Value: 7.47m³
